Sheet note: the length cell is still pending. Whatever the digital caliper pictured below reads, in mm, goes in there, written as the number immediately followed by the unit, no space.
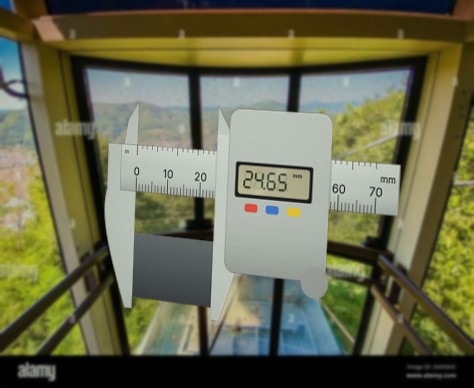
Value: 24.65mm
